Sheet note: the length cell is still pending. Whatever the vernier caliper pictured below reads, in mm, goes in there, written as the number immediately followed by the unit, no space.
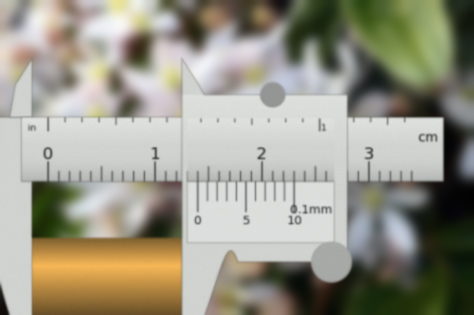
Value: 14.0mm
